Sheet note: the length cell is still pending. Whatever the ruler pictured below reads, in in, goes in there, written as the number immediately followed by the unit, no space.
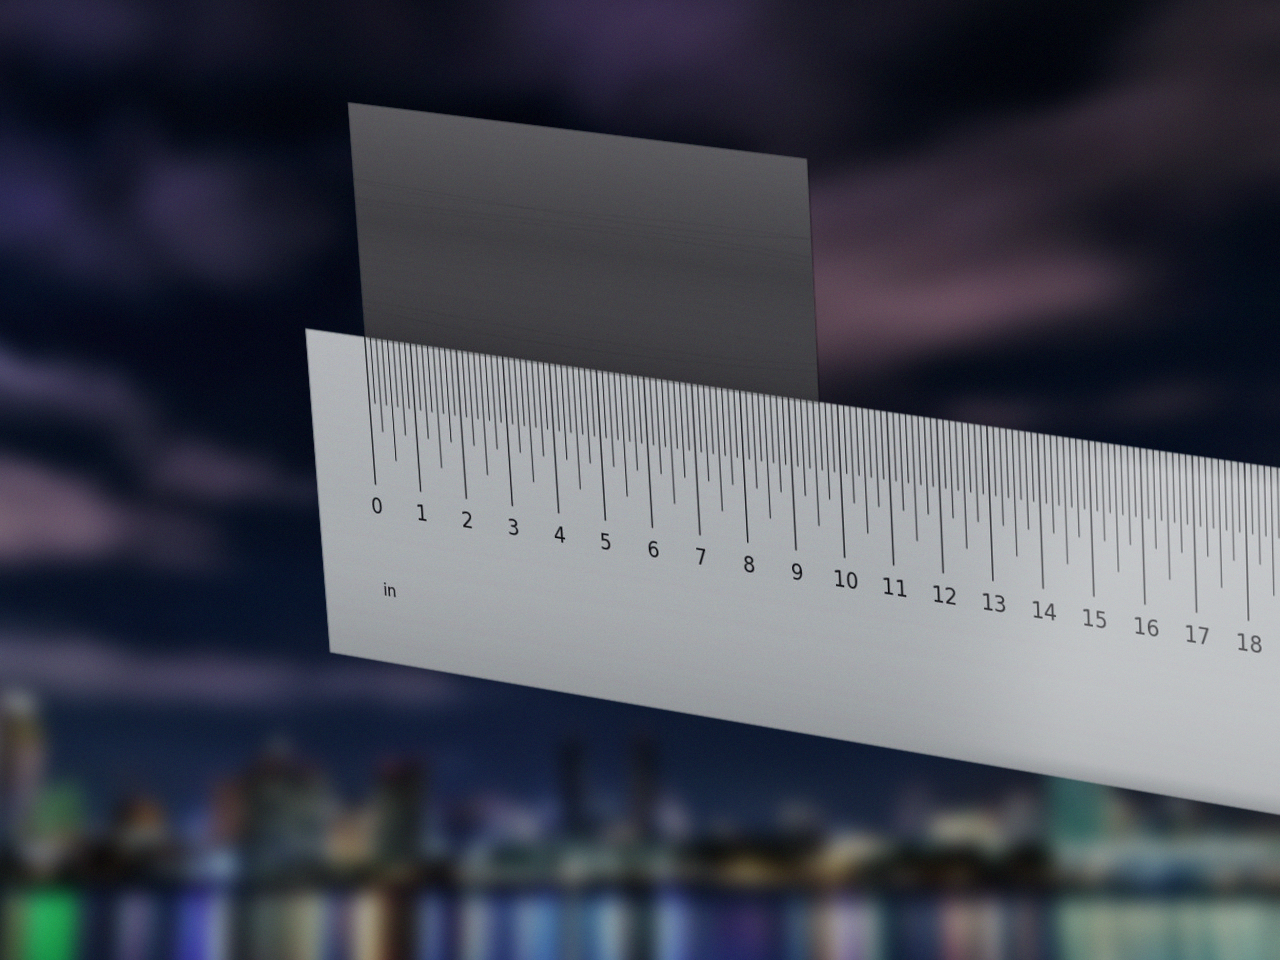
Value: 9.625in
